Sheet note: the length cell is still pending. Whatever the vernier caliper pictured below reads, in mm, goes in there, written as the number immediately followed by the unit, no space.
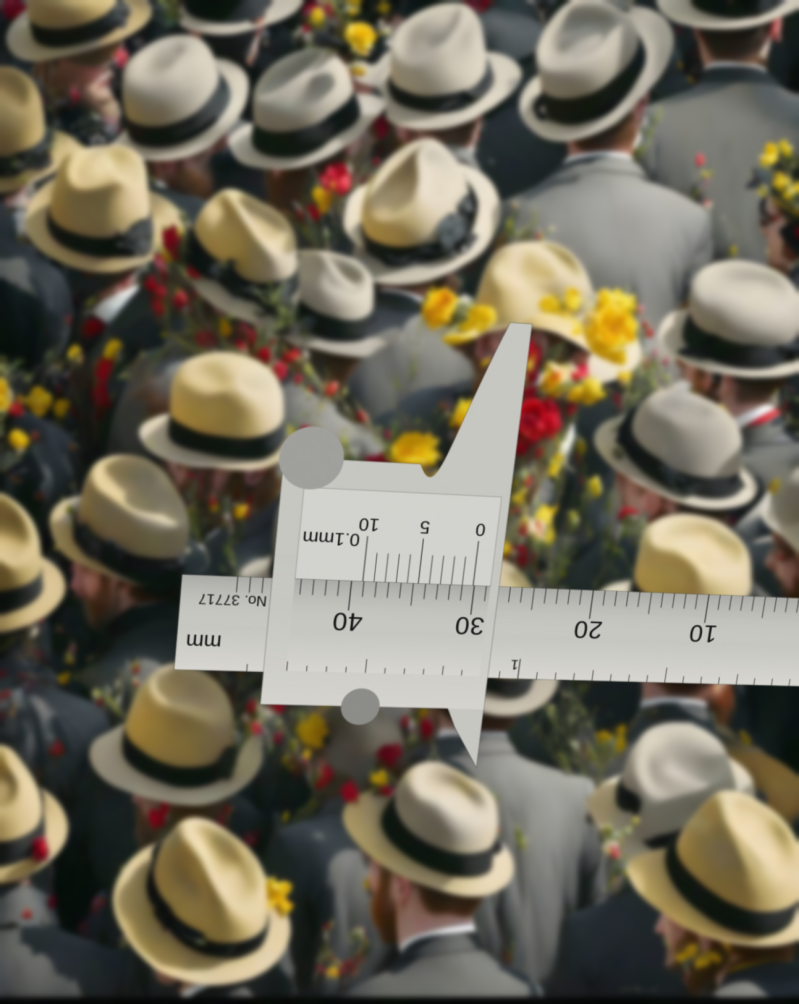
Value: 30.1mm
